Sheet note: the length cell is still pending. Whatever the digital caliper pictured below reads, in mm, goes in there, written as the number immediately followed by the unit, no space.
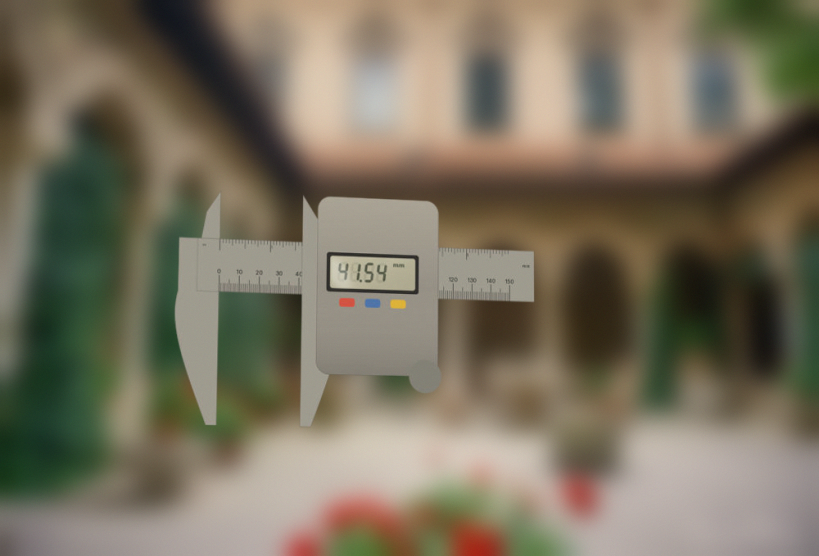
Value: 41.54mm
